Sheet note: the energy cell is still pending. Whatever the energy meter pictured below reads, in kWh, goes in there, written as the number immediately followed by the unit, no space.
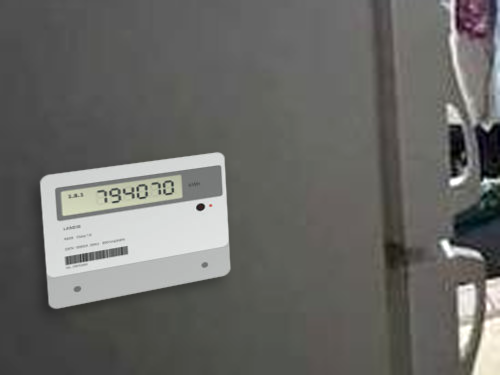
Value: 794070kWh
